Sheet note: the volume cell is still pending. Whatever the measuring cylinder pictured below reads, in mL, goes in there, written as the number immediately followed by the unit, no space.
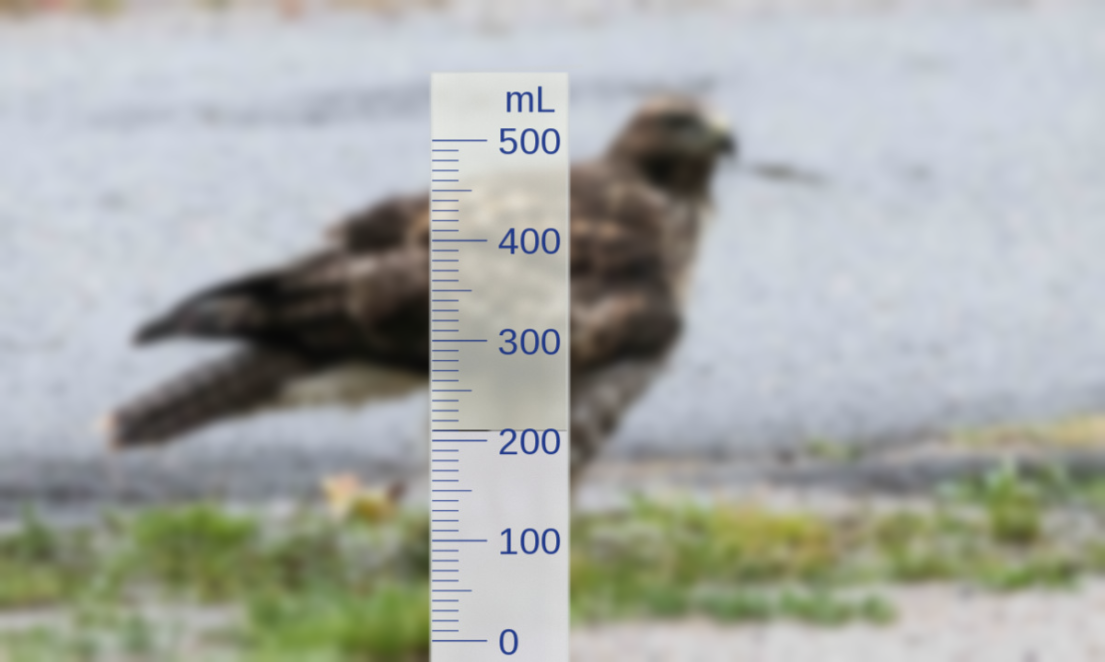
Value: 210mL
